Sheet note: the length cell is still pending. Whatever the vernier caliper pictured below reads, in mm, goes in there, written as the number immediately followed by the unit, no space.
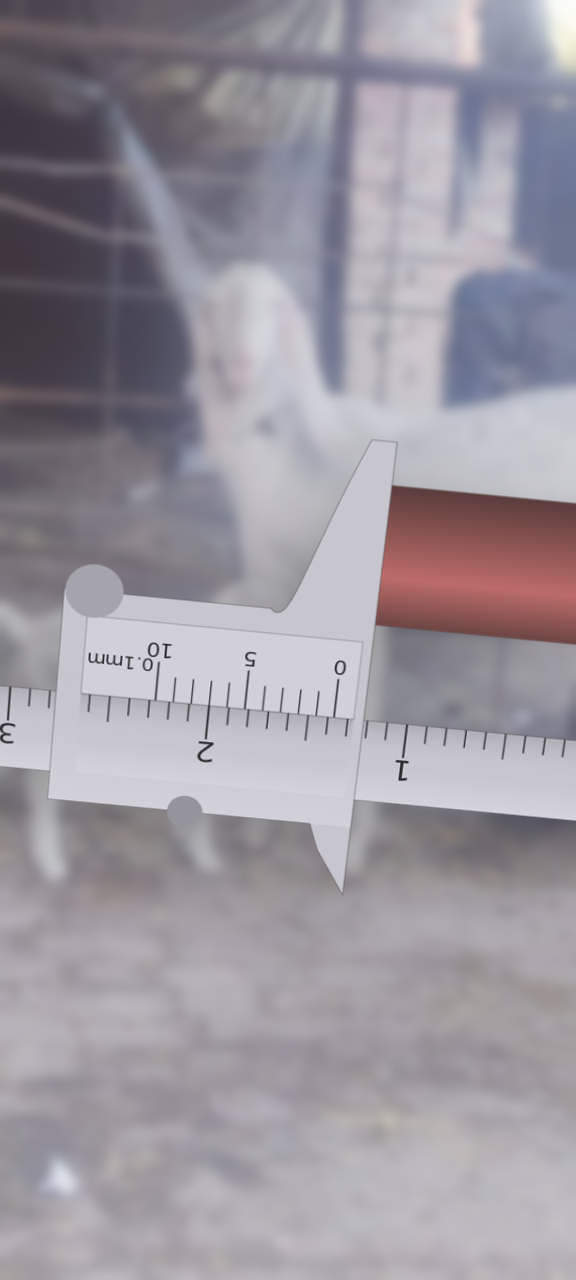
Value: 13.7mm
